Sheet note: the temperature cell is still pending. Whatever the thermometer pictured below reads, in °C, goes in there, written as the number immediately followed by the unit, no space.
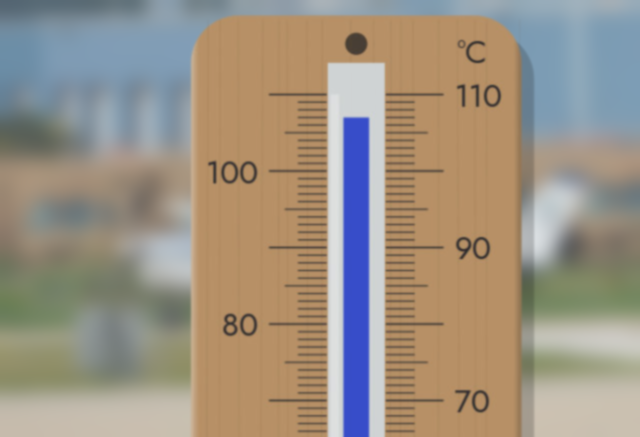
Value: 107°C
